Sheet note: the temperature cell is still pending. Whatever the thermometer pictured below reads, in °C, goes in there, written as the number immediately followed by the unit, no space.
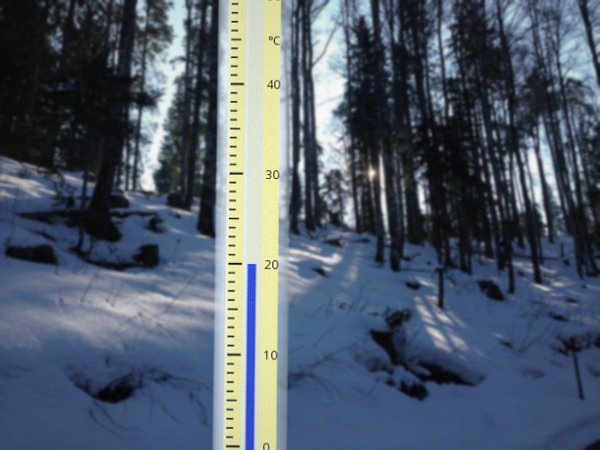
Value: 20°C
